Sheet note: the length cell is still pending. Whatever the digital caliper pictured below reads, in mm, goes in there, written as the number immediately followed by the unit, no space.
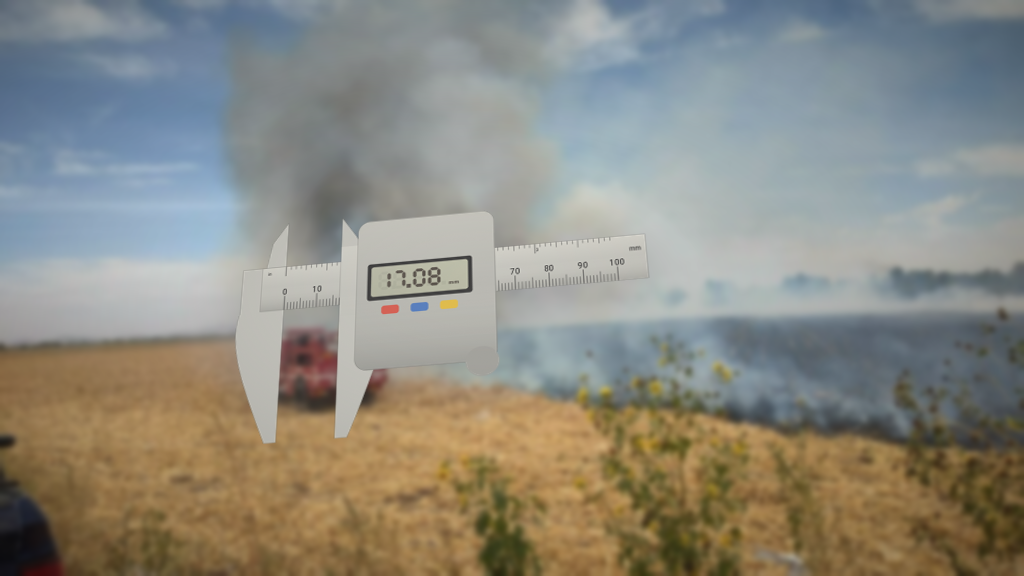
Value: 17.08mm
